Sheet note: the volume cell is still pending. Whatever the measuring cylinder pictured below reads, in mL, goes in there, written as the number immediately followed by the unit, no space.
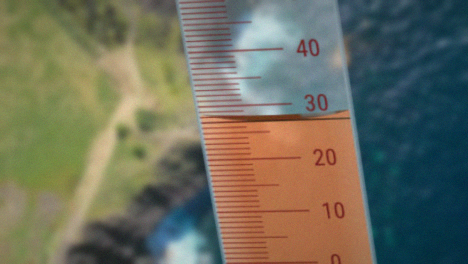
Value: 27mL
